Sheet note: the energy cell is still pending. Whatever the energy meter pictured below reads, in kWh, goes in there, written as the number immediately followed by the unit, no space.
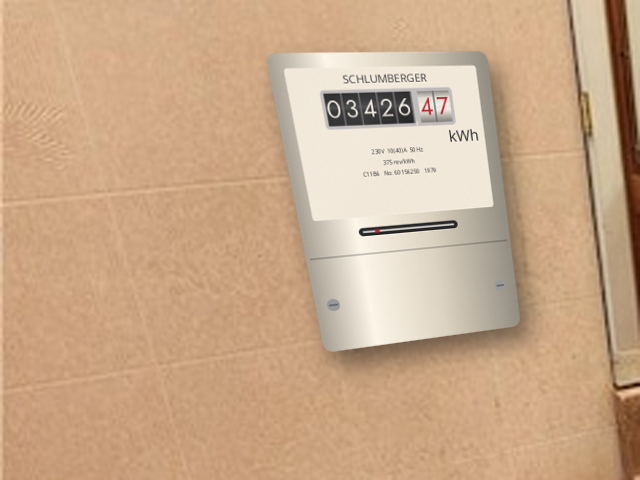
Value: 3426.47kWh
